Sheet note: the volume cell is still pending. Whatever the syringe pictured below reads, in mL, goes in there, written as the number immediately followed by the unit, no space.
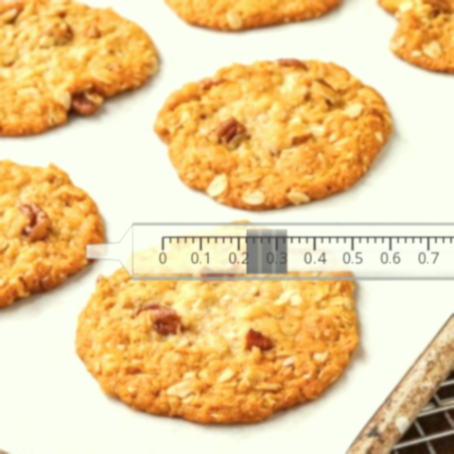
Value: 0.22mL
